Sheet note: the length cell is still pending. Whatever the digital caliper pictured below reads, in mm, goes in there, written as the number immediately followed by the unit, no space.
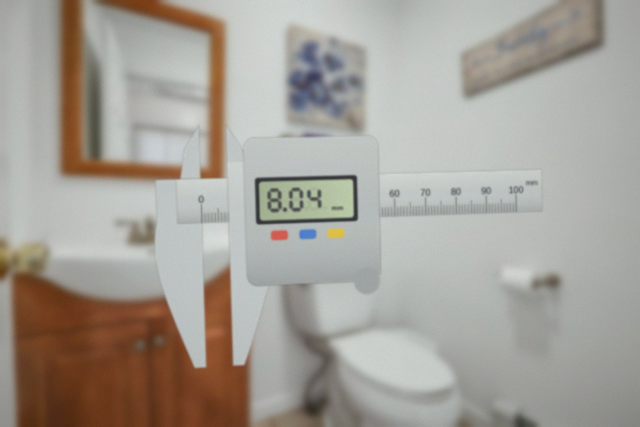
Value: 8.04mm
